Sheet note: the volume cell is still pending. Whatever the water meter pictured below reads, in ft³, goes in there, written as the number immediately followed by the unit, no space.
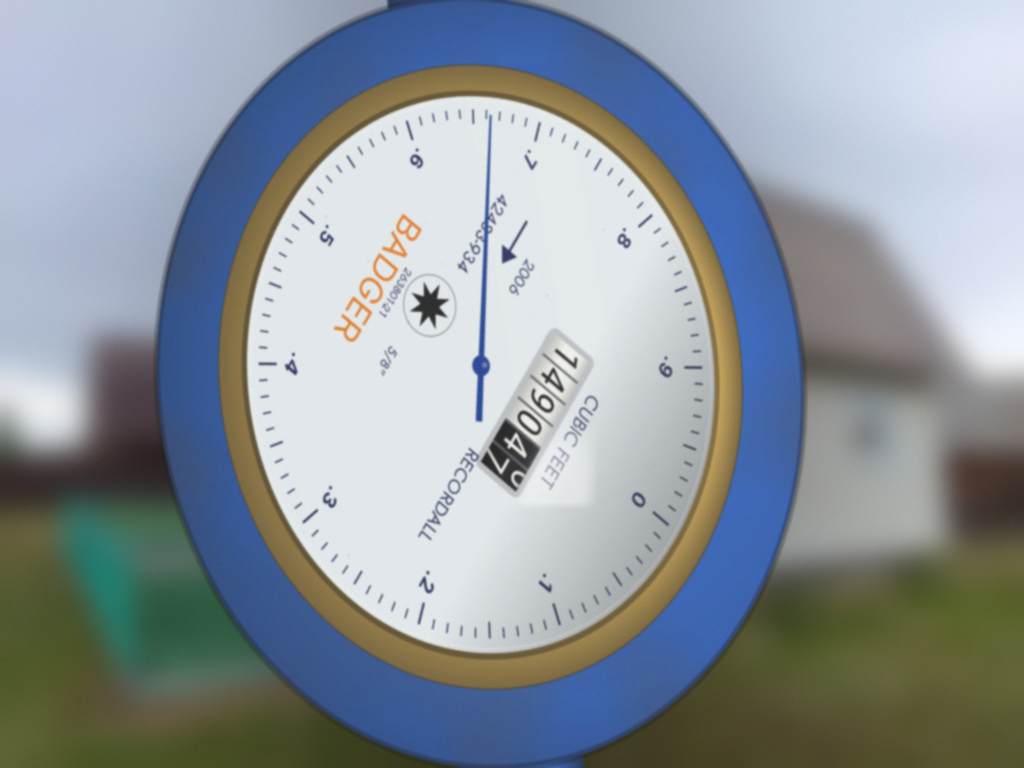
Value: 149046.66ft³
